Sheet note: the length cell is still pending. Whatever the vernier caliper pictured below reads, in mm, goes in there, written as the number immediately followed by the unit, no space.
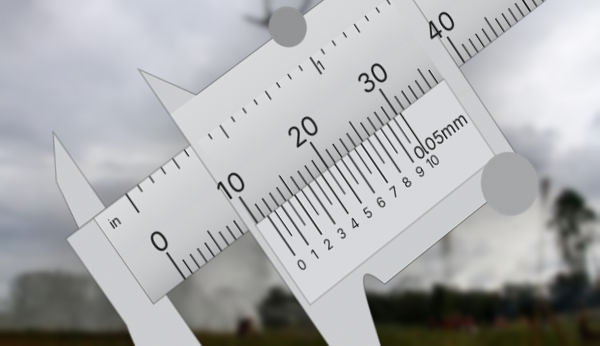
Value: 11.4mm
